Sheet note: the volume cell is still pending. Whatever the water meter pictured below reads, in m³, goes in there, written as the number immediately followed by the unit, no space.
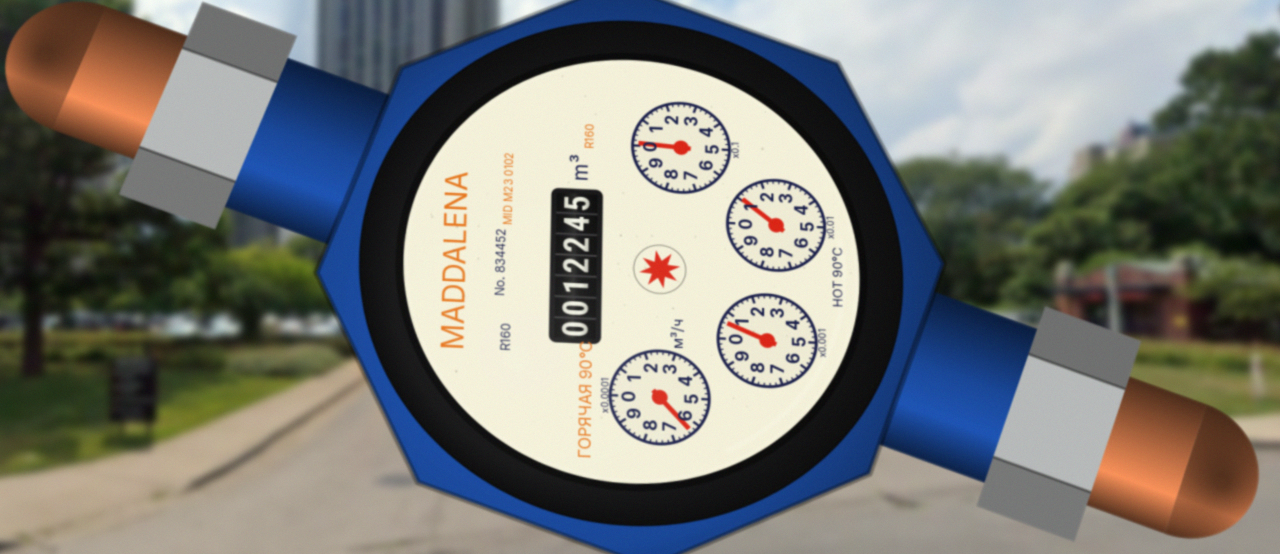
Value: 12245.0106m³
